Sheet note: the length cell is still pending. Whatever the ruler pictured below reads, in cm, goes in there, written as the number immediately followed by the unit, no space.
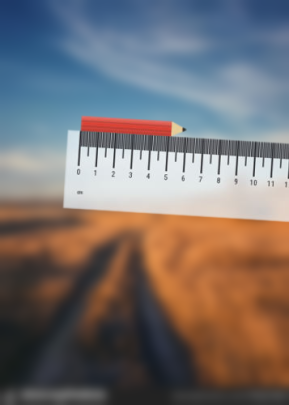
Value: 6cm
